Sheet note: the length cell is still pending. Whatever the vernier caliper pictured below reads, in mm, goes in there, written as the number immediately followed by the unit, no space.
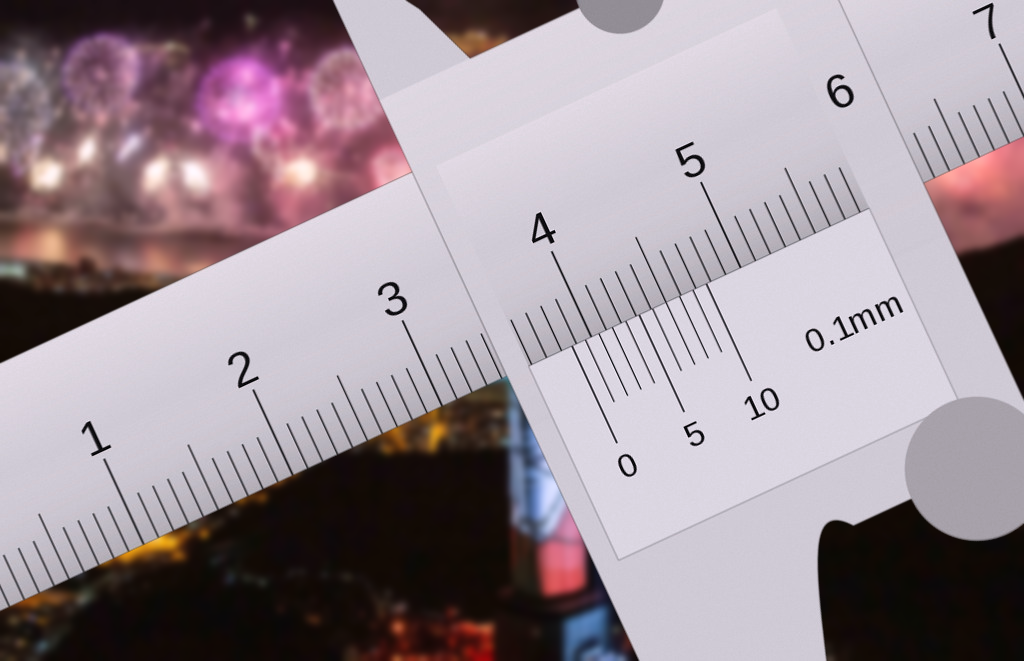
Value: 38.7mm
